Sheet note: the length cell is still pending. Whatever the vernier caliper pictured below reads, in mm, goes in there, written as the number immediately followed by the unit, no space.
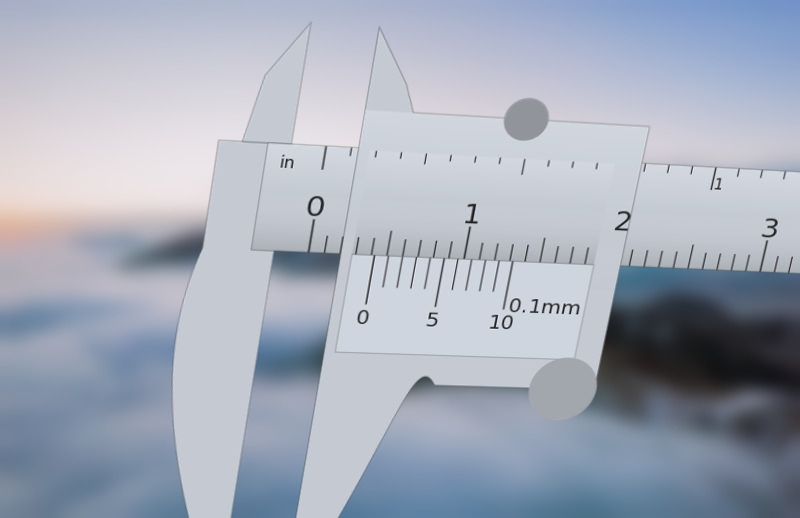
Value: 4.2mm
